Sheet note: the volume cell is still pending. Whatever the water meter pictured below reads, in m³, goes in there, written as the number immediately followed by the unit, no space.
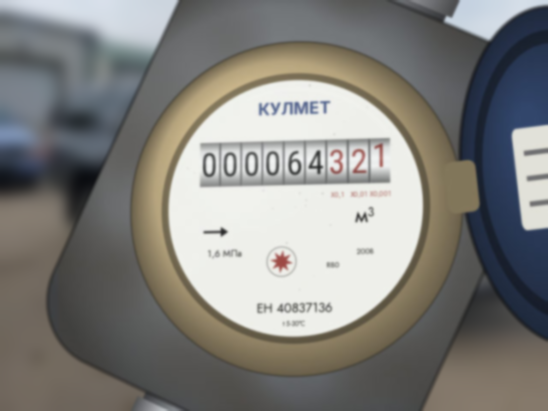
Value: 64.321m³
